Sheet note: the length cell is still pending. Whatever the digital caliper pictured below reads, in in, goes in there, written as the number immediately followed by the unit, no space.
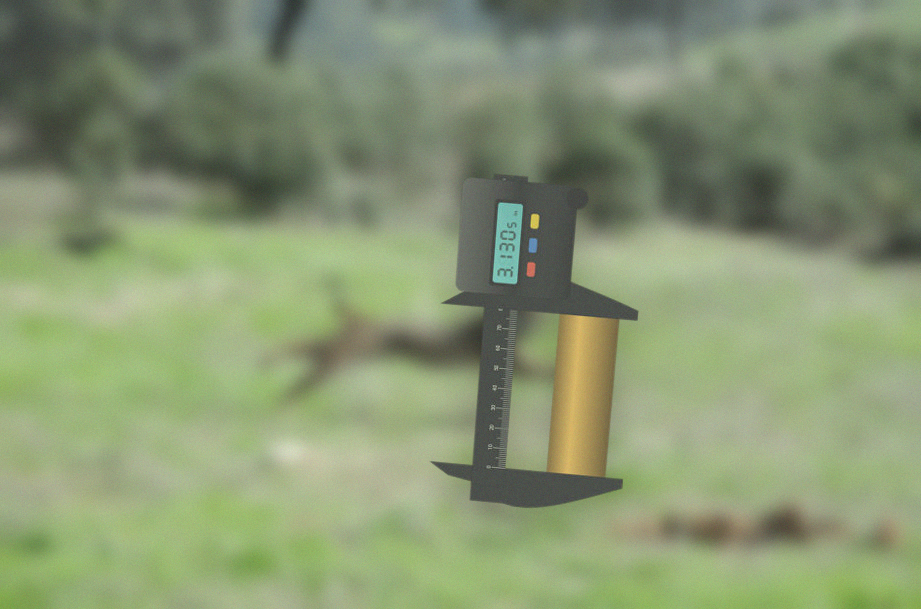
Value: 3.1305in
